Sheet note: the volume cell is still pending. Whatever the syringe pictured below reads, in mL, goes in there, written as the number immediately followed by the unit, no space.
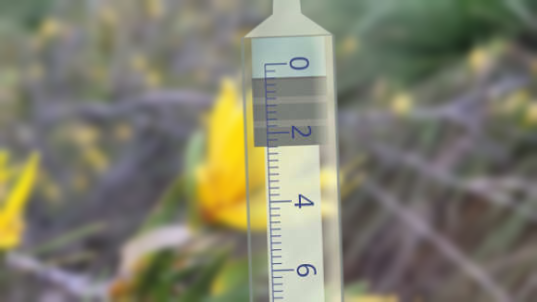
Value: 0.4mL
